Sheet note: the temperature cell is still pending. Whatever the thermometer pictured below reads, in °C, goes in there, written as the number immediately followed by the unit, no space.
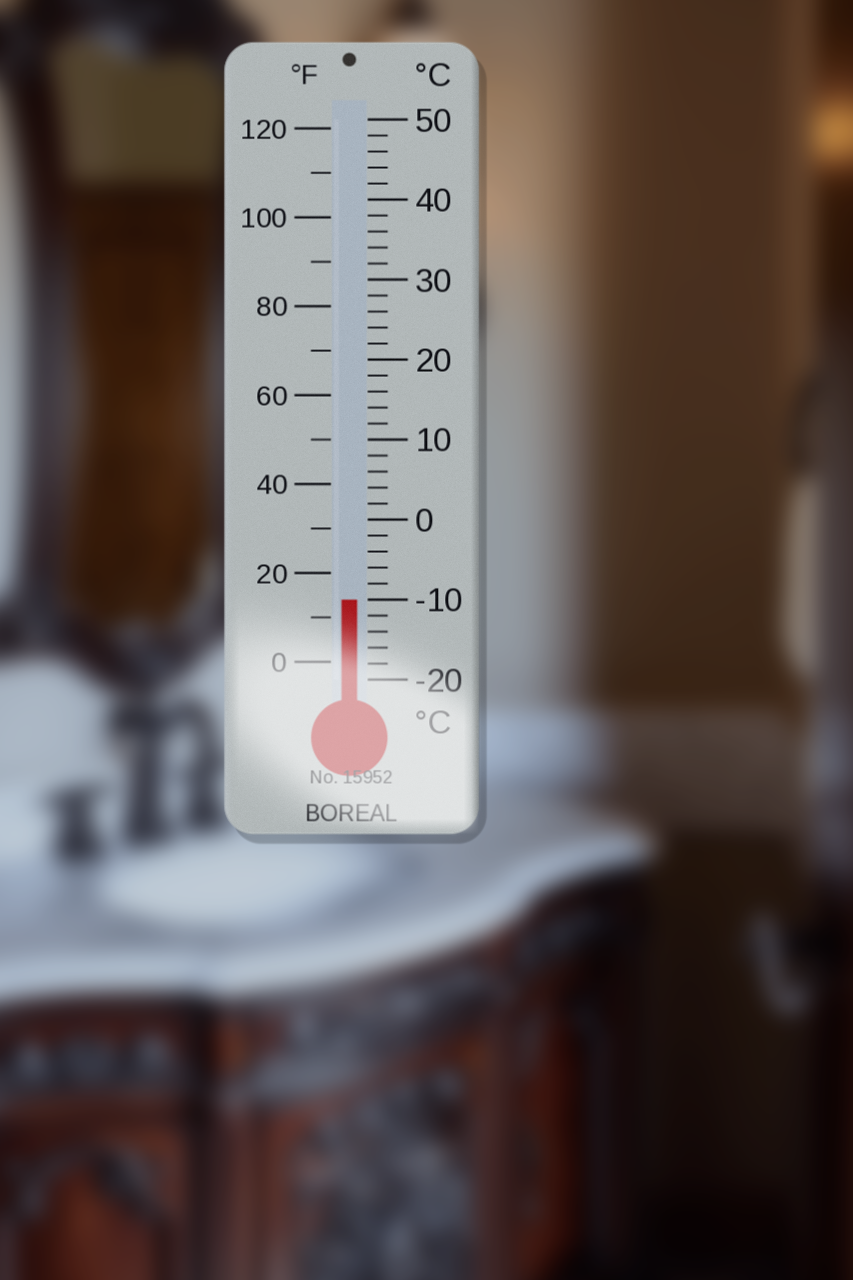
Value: -10°C
